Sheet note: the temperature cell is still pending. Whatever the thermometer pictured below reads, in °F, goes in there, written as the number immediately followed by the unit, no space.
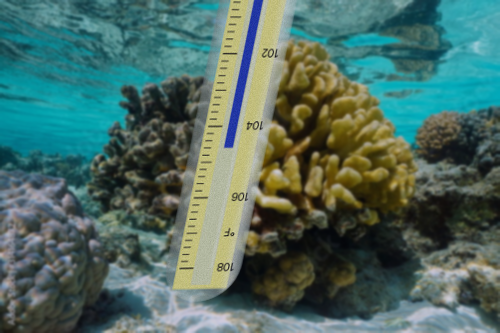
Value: 104.6°F
